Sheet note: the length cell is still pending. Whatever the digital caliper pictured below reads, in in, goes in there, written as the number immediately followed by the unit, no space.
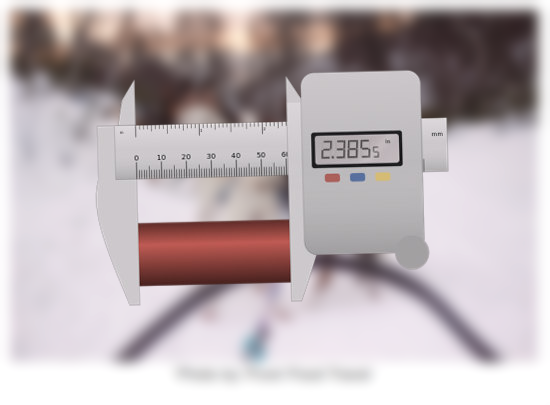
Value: 2.3855in
